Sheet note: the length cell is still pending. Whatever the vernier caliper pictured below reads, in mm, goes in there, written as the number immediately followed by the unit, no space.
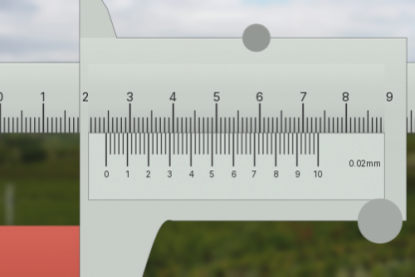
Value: 24.5mm
